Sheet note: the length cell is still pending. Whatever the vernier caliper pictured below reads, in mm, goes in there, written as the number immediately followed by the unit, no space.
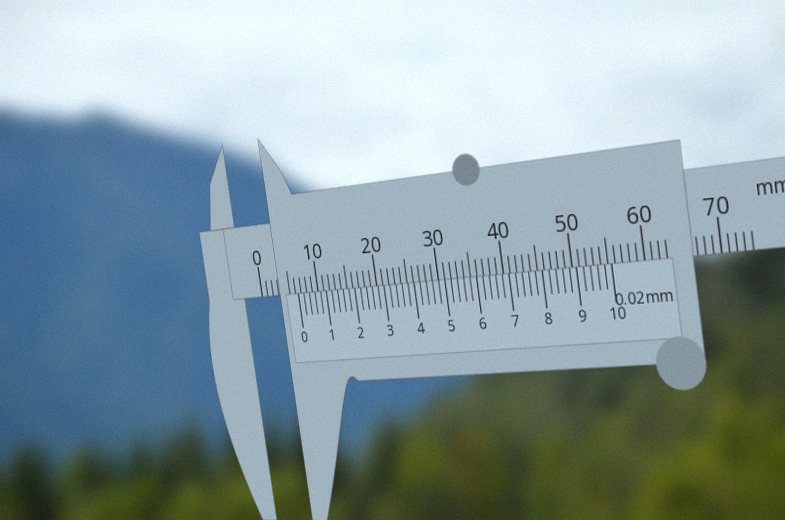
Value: 6.5mm
